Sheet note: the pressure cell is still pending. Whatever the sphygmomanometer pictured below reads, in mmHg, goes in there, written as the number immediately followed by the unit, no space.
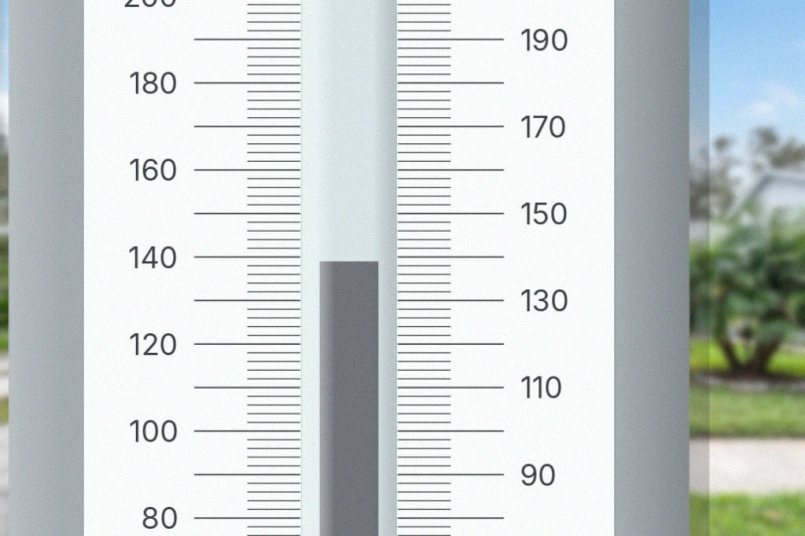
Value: 139mmHg
